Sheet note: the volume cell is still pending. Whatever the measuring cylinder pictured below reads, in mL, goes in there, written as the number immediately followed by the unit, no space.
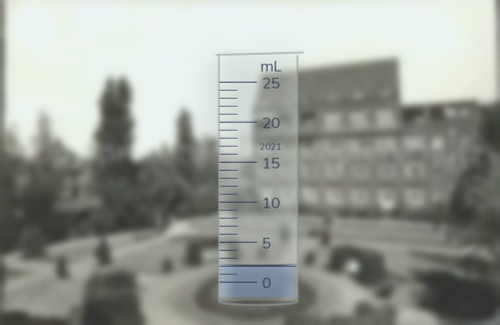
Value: 2mL
